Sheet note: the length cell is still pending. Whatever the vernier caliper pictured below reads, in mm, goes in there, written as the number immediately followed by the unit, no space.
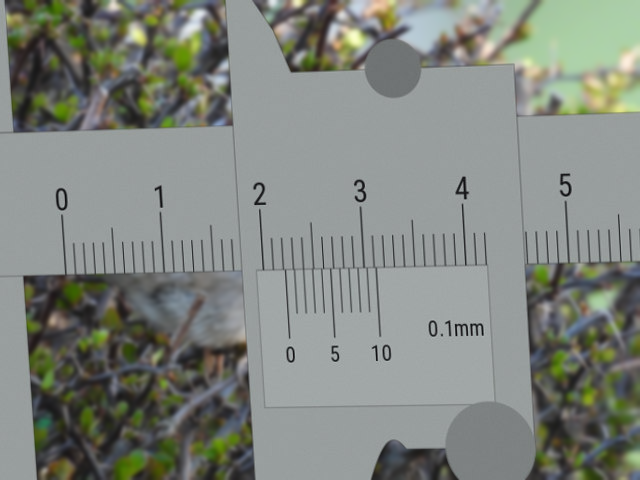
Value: 22.2mm
